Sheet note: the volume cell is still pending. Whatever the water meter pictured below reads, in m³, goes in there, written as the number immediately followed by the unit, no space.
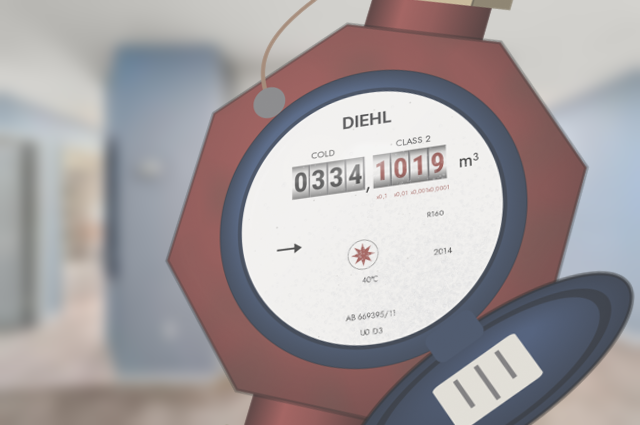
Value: 334.1019m³
